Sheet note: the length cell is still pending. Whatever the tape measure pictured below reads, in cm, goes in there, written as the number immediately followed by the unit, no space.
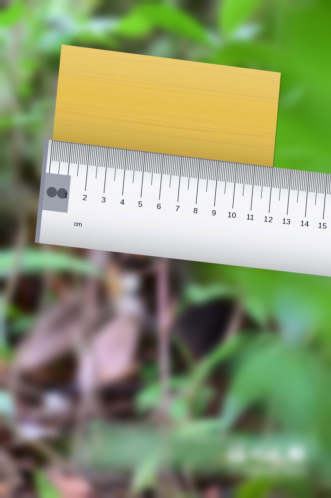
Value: 12cm
